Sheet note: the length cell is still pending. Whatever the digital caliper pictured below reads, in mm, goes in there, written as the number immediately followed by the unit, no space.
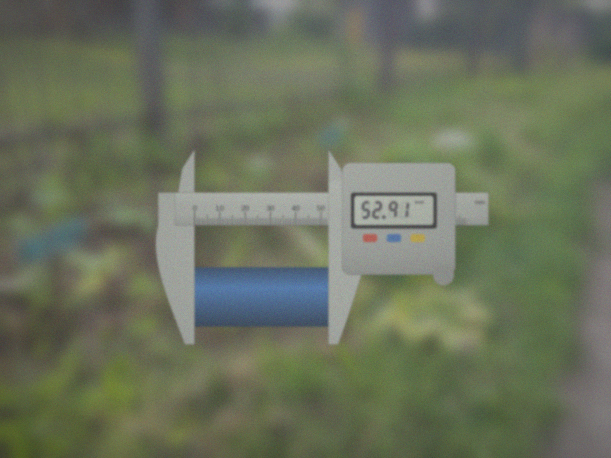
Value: 52.91mm
